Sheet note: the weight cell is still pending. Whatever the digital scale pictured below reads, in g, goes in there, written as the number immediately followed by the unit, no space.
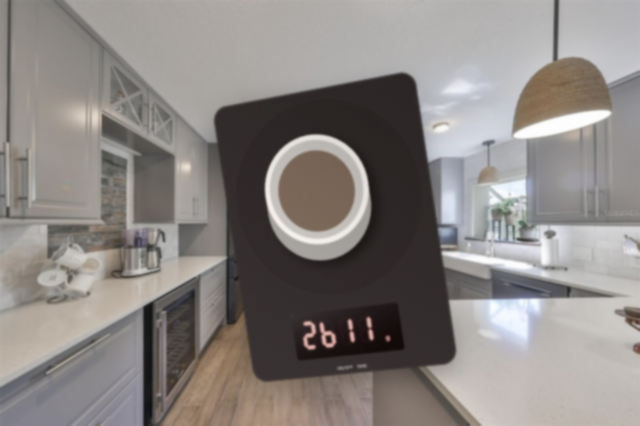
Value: 2611g
